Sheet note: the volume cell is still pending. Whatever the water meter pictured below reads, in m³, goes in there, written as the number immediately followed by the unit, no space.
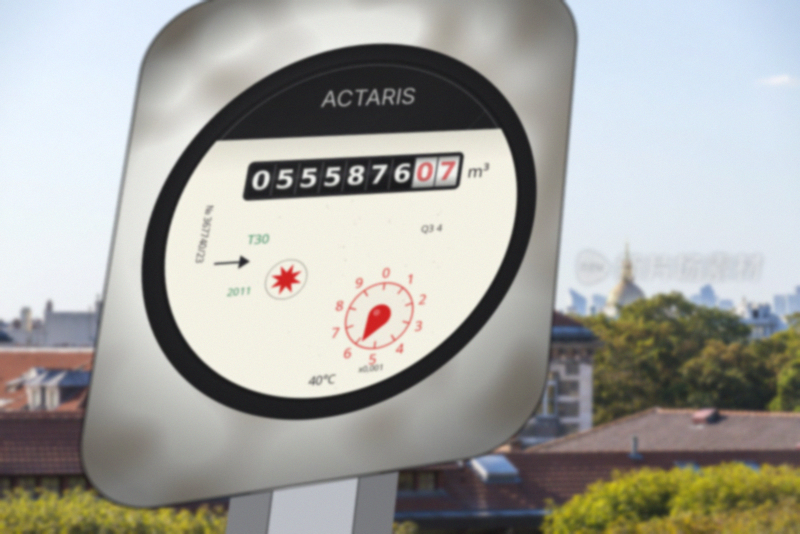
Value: 555876.075m³
